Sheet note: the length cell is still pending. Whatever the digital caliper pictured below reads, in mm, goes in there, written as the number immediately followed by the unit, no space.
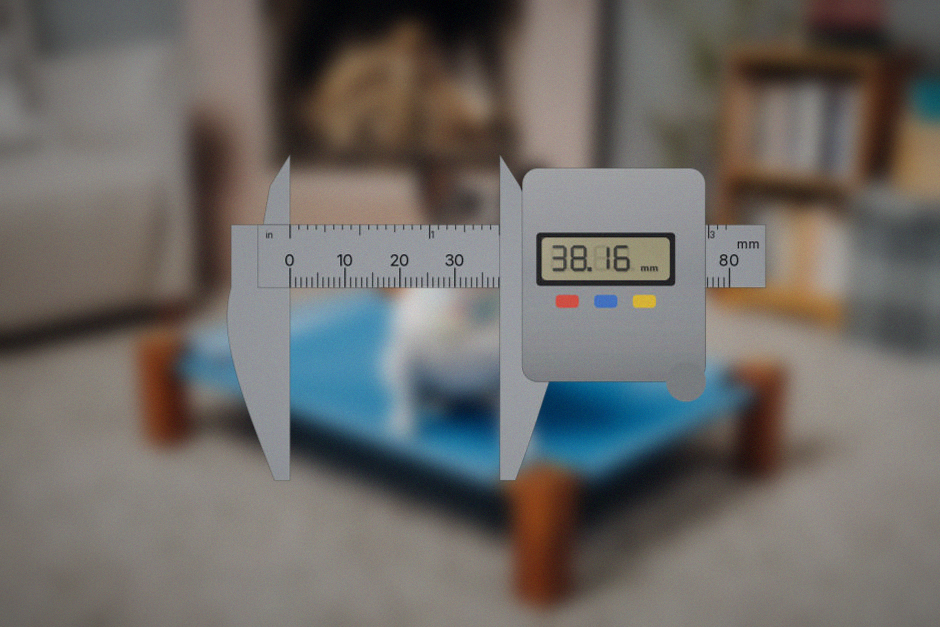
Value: 38.16mm
